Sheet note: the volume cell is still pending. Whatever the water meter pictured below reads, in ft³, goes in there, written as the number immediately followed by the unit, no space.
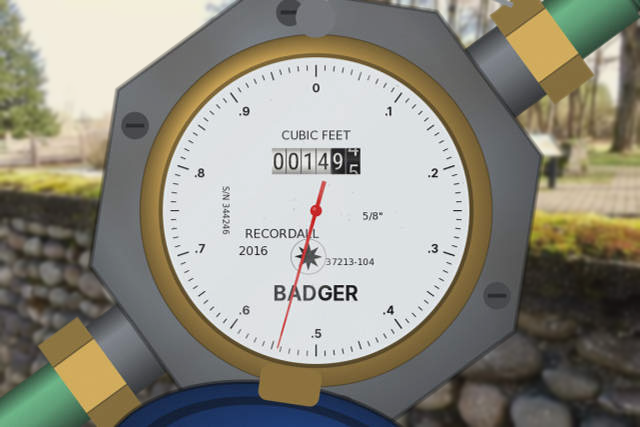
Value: 1494.54ft³
